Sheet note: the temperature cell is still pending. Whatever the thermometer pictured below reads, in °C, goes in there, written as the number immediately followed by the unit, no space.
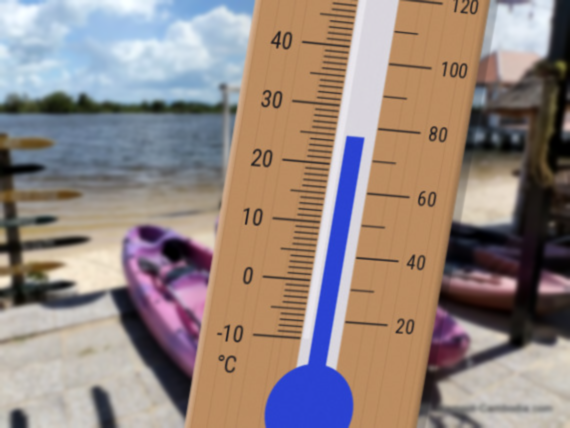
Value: 25°C
